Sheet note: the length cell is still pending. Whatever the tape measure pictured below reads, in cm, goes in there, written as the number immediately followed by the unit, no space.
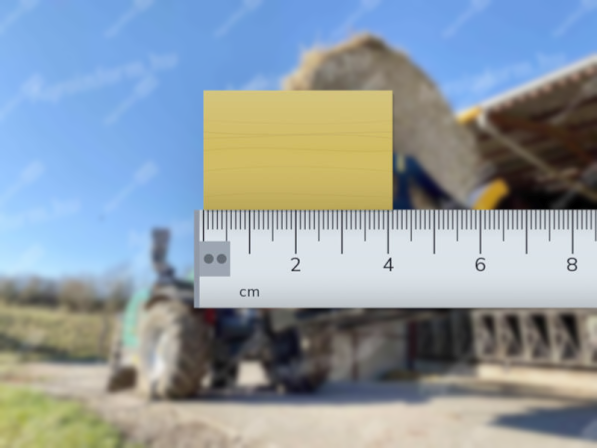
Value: 4.1cm
